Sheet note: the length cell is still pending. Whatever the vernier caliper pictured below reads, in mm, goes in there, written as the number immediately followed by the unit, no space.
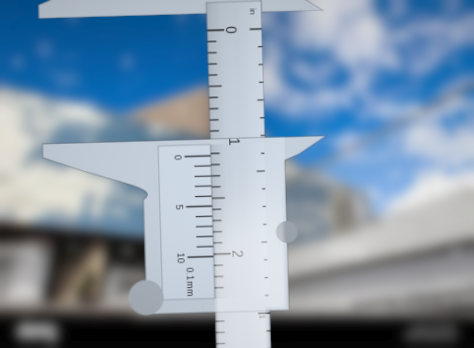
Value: 11.2mm
